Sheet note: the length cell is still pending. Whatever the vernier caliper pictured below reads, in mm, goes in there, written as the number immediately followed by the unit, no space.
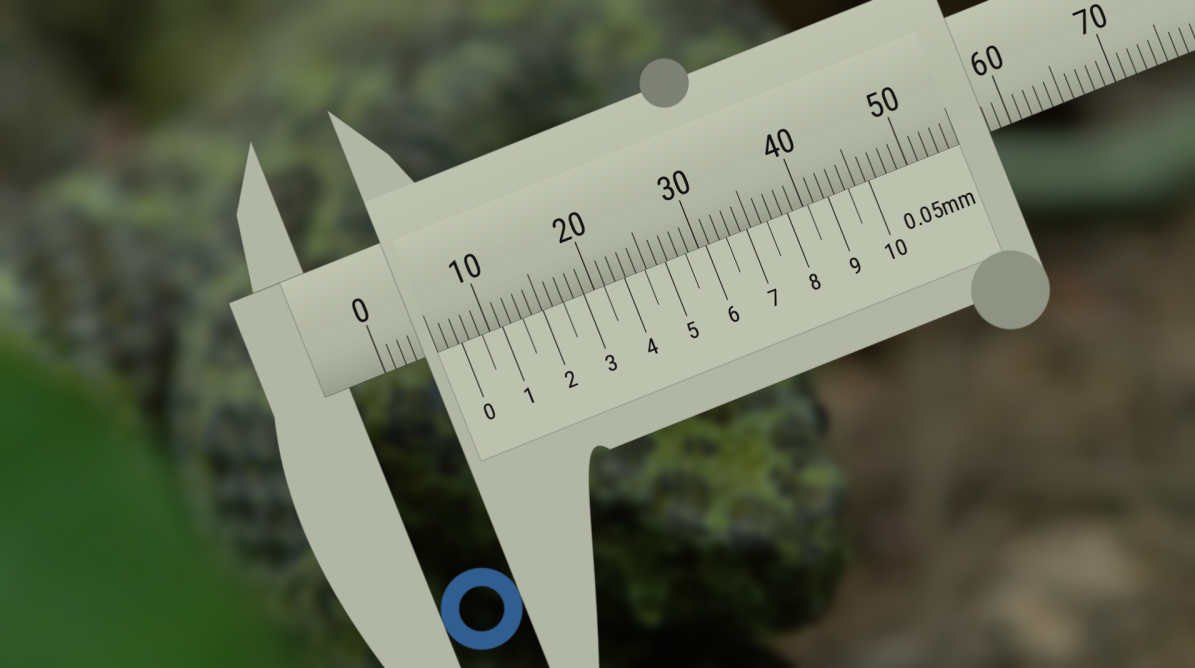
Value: 7.3mm
